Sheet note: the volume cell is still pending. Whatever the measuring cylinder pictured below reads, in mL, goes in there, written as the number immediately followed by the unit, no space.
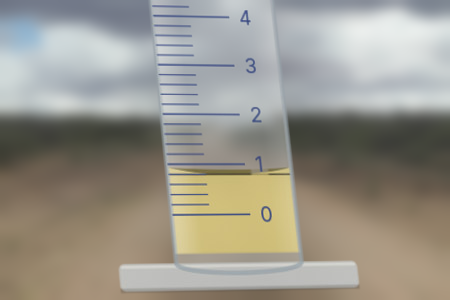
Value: 0.8mL
